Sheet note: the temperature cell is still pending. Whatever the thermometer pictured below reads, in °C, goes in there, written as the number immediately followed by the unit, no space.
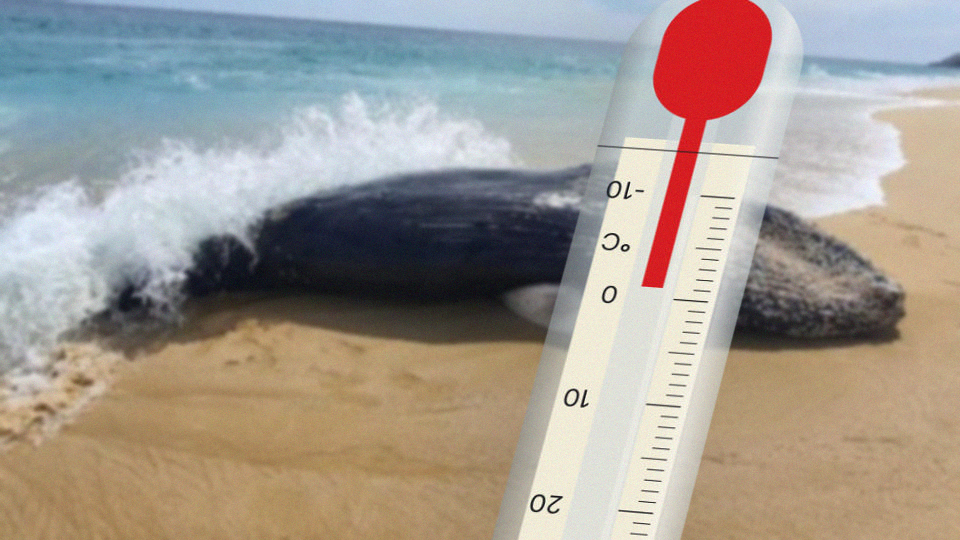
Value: -1°C
